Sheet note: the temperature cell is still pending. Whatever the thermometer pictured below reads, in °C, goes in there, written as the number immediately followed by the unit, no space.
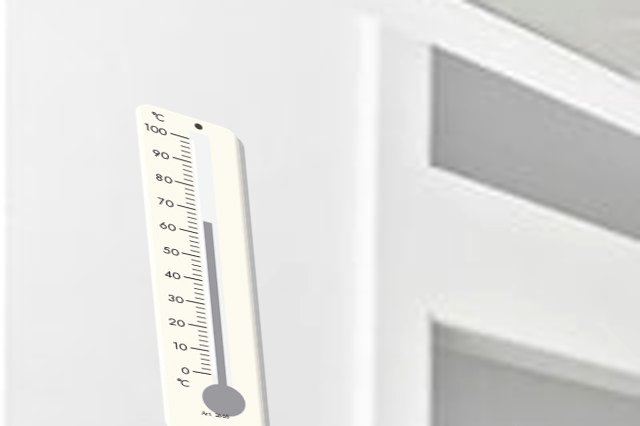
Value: 66°C
